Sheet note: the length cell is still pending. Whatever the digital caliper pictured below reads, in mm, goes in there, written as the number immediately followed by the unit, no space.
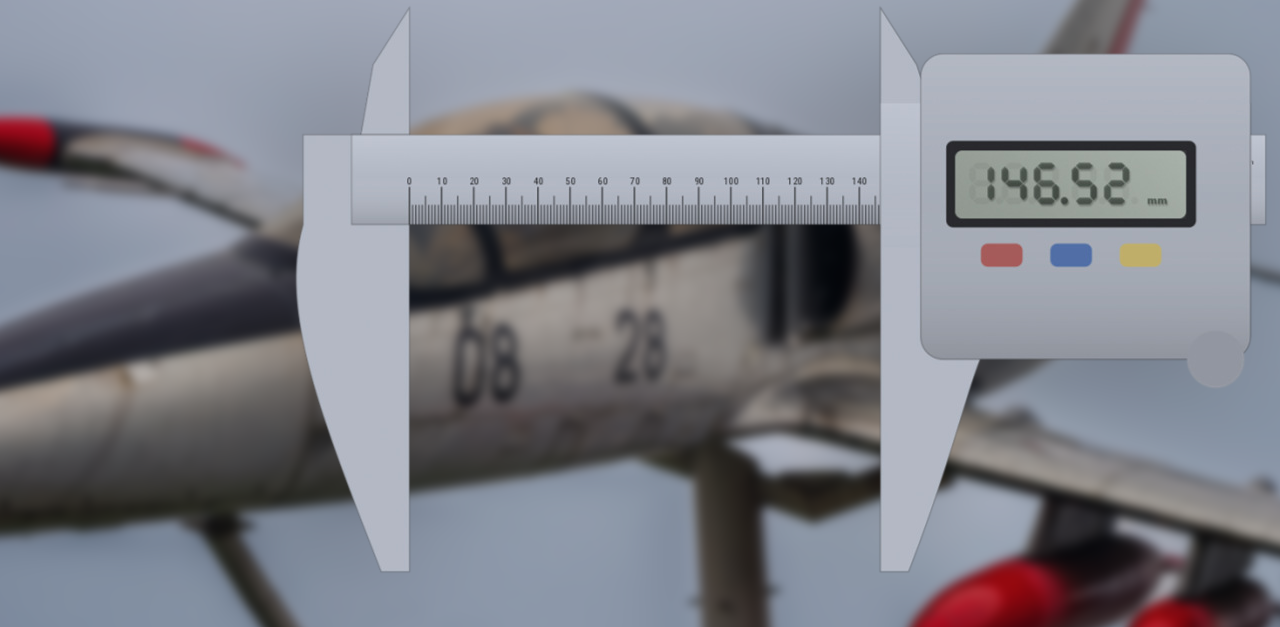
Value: 146.52mm
